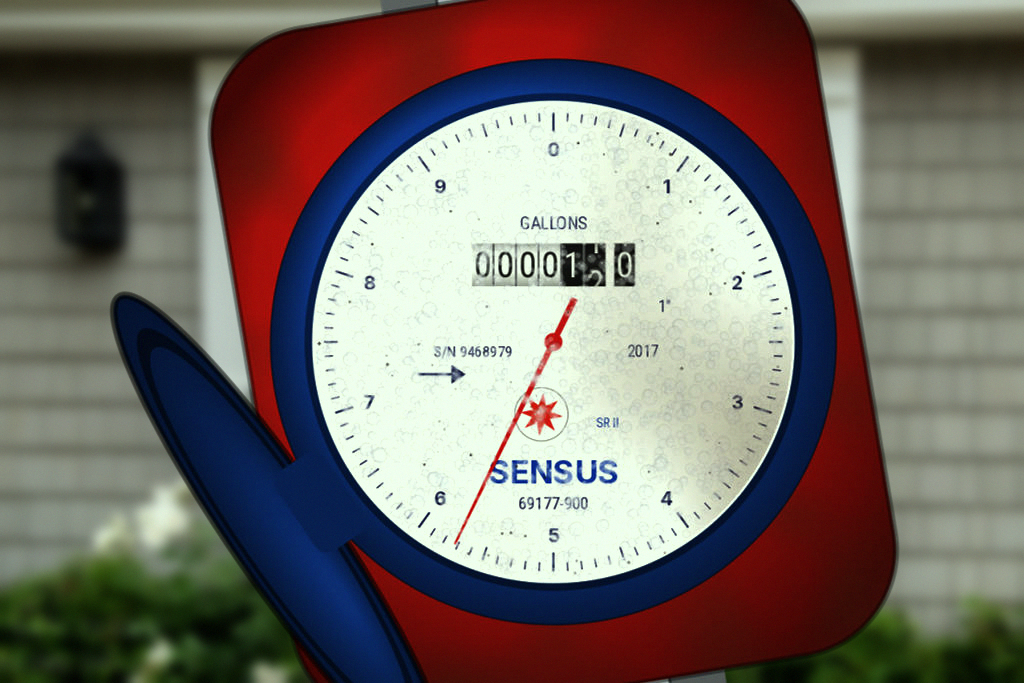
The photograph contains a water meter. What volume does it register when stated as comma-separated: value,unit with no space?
115.7,gal
